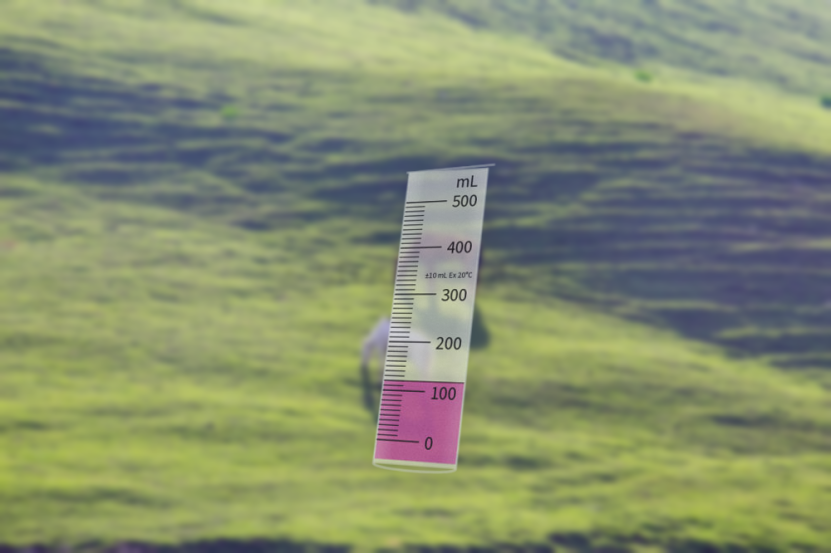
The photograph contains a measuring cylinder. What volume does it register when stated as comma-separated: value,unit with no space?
120,mL
